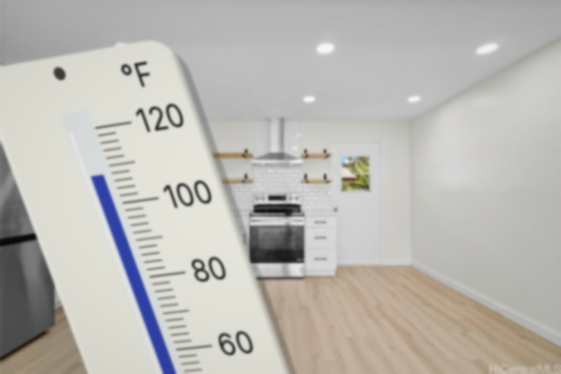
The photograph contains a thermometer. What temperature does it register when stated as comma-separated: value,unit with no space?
108,°F
